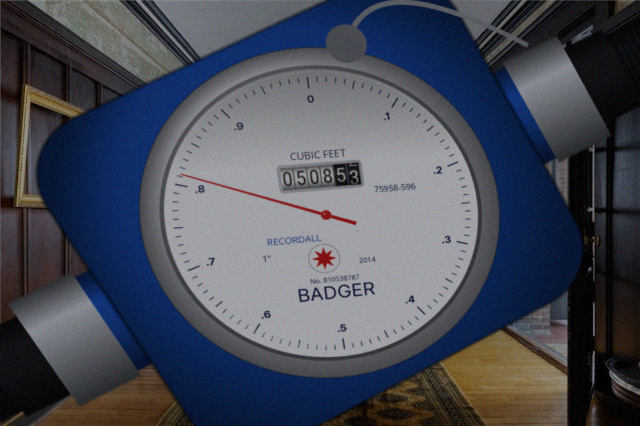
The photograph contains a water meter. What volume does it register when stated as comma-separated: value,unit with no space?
50852.81,ft³
